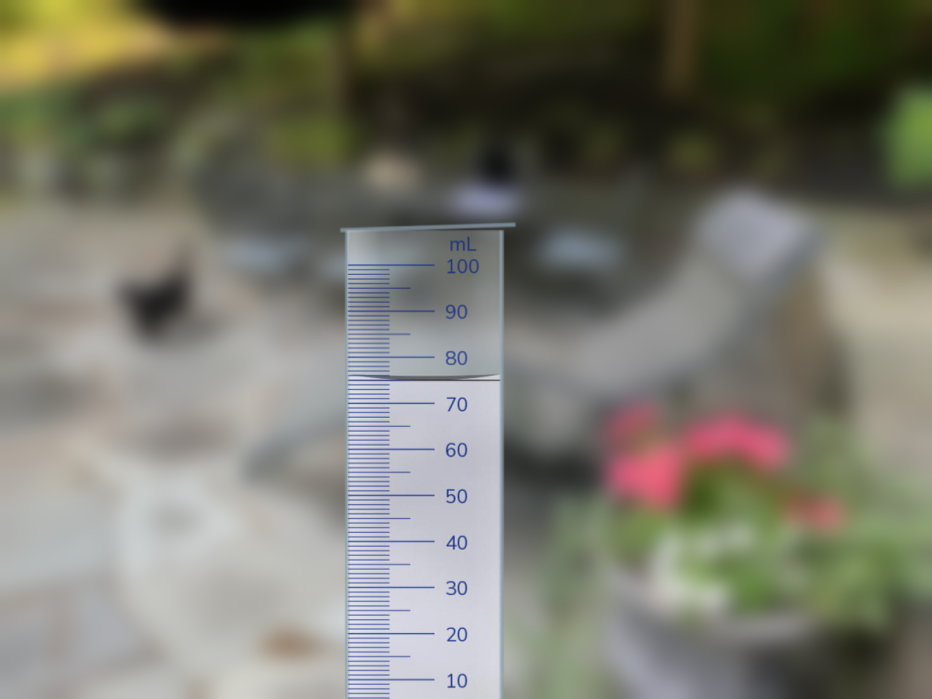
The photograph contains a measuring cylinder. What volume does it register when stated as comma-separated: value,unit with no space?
75,mL
